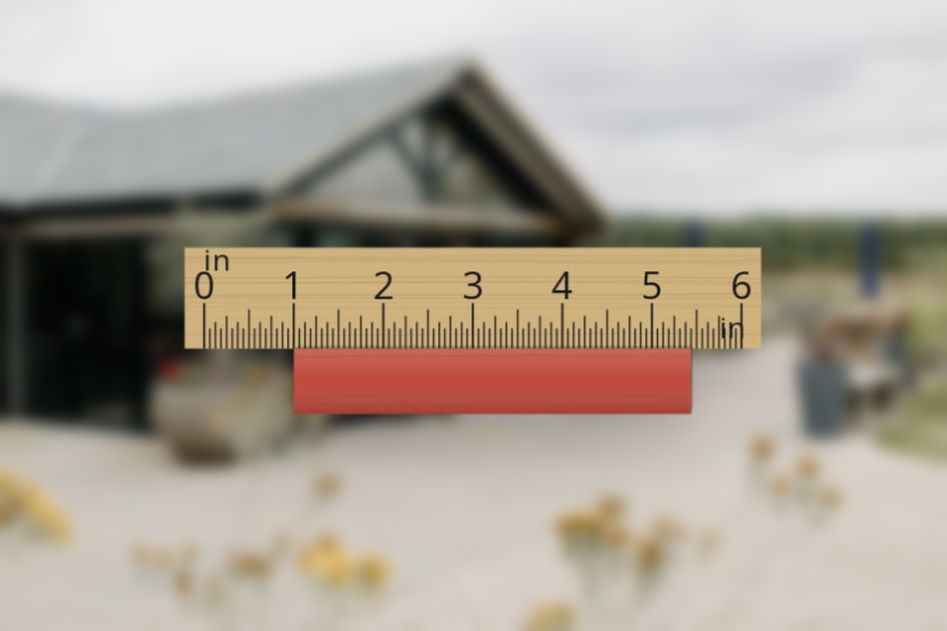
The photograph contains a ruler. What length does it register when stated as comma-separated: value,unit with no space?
4.4375,in
